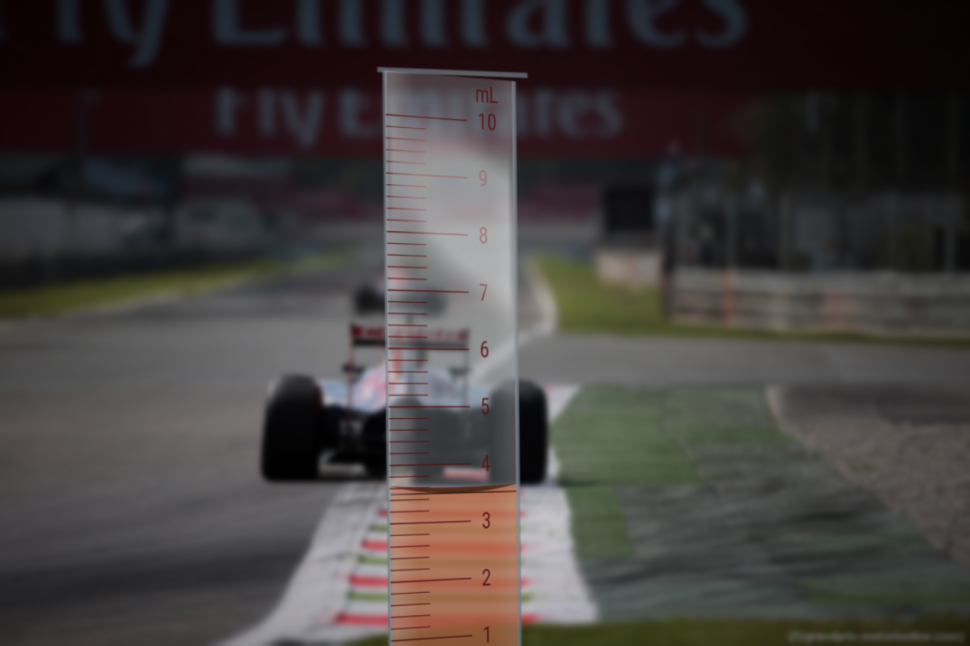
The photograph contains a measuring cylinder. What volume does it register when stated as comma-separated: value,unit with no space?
3.5,mL
